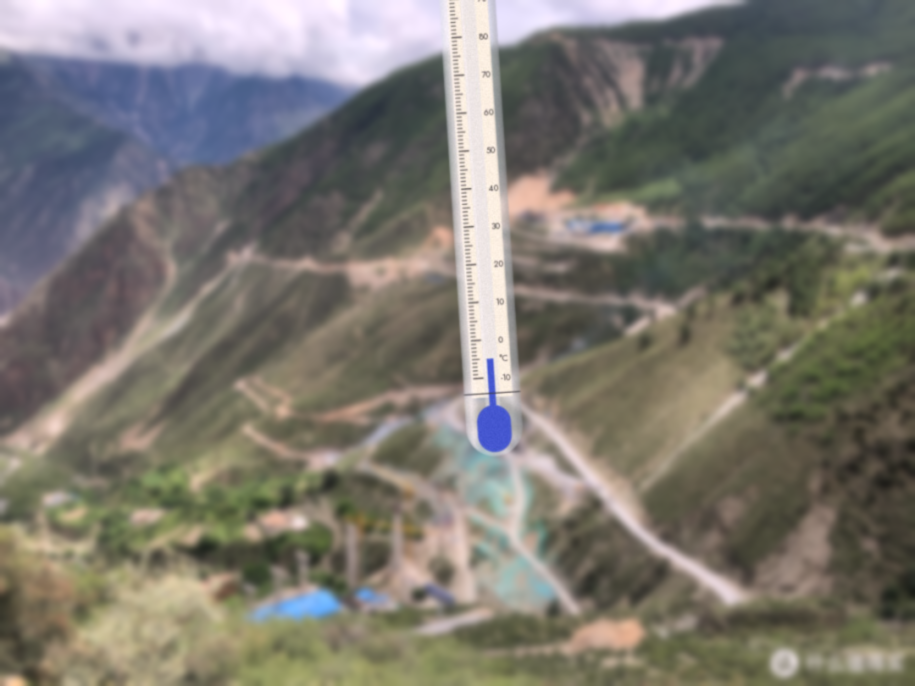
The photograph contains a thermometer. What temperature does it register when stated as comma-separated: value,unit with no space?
-5,°C
